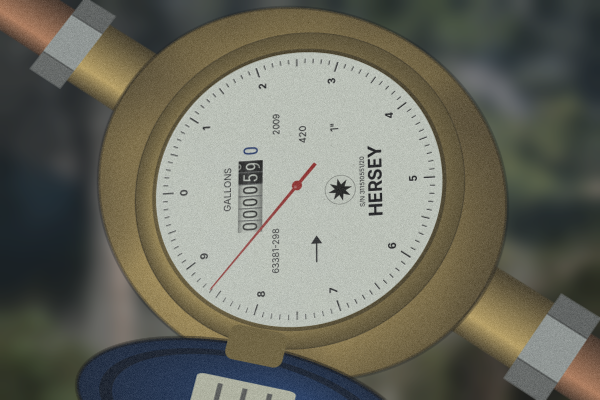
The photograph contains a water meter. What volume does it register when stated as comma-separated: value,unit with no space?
588.6,gal
